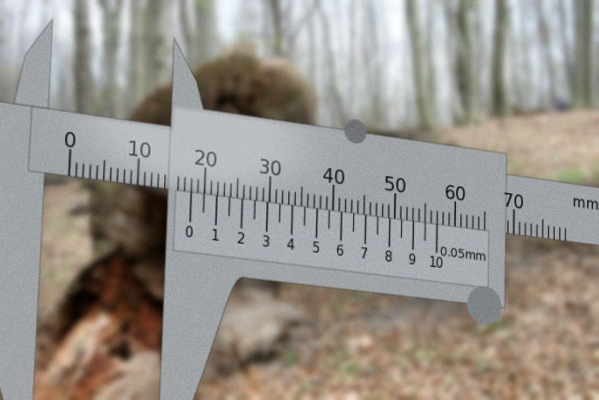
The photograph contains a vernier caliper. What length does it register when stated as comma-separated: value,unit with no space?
18.0,mm
